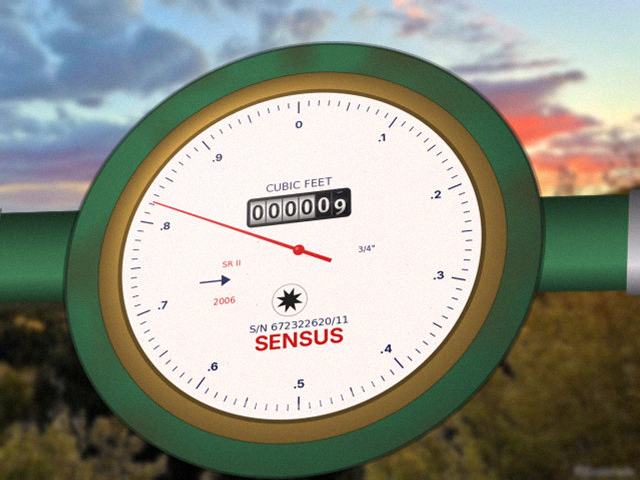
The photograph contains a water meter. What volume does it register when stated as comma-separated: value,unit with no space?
8.82,ft³
